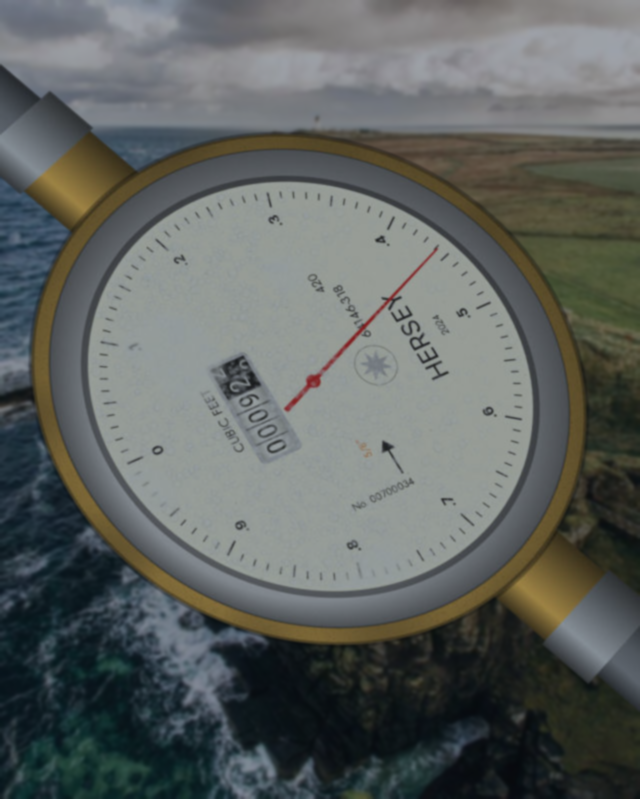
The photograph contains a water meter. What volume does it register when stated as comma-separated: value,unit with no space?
922.44,ft³
